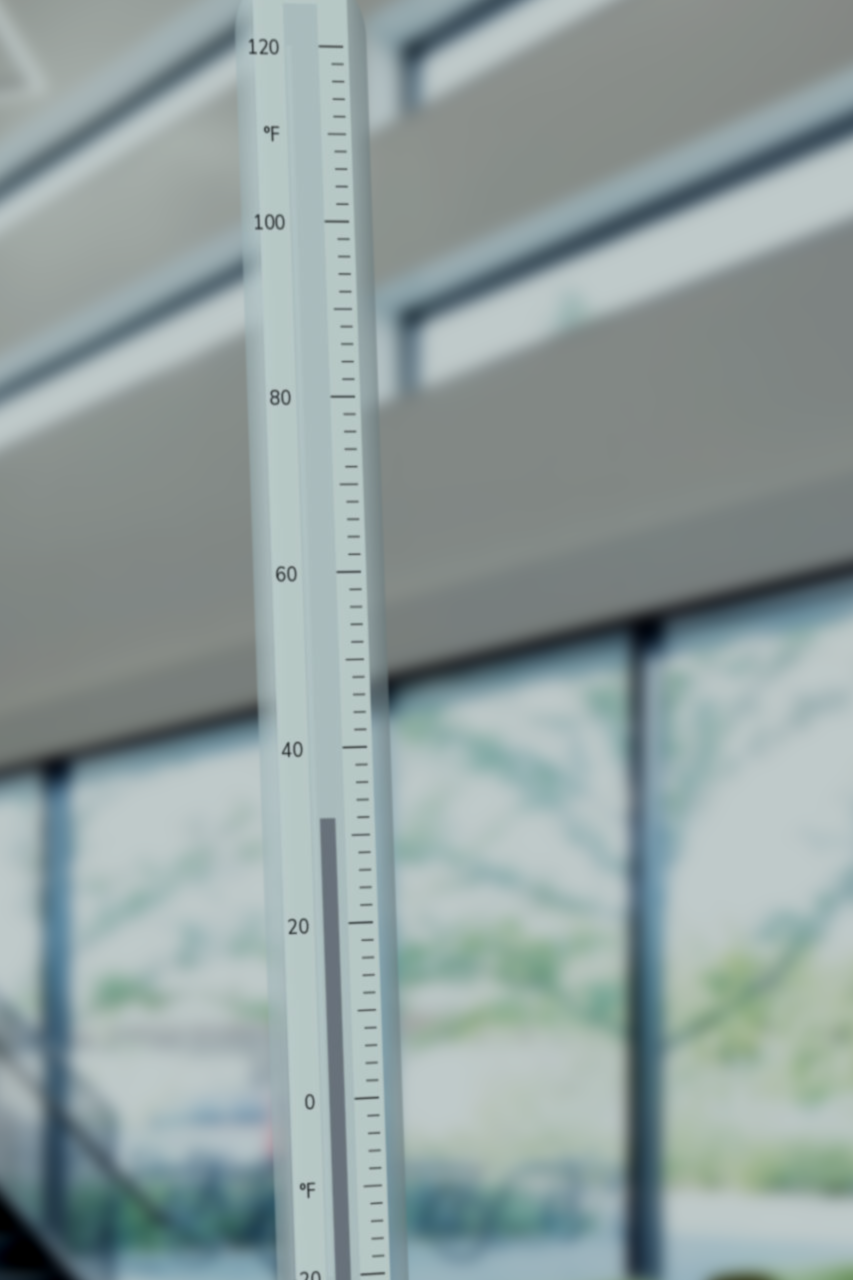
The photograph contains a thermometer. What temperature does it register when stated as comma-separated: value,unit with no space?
32,°F
